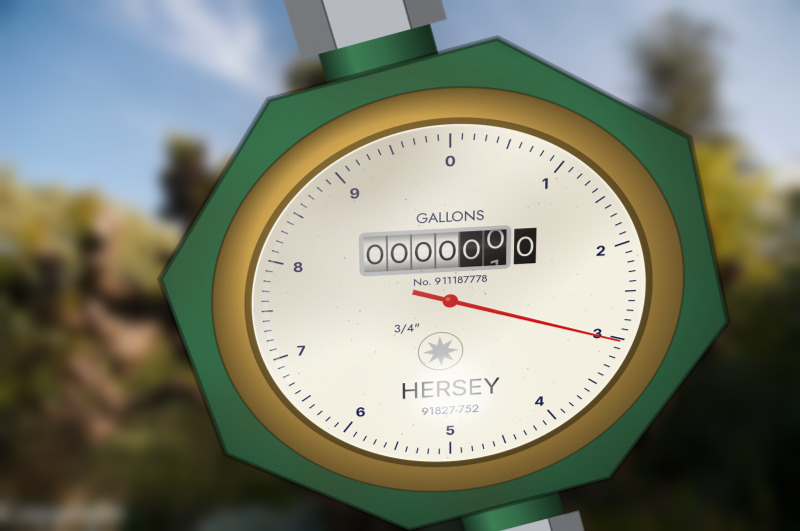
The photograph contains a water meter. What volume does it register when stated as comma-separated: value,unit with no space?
3.0,gal
